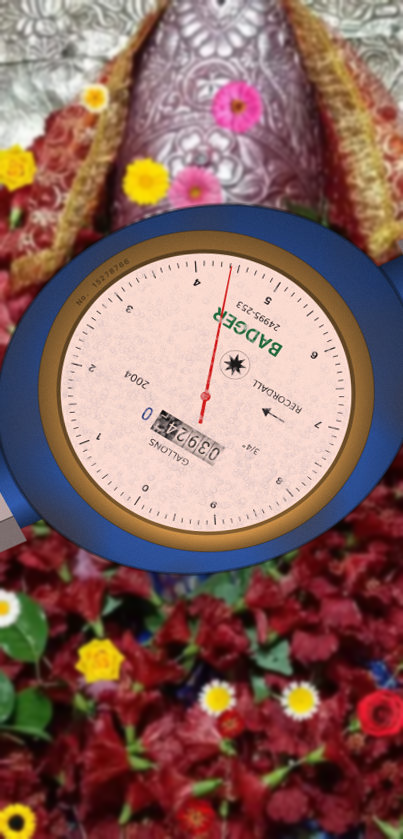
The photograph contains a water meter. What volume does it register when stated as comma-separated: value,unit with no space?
392444.4,gal
